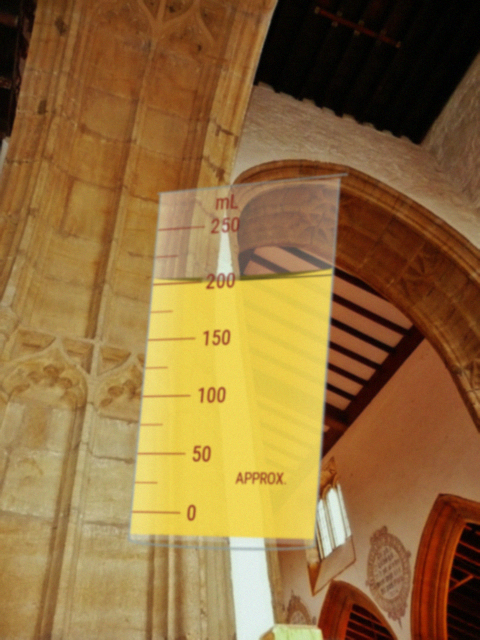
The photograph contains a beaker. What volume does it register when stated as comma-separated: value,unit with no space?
200,mL
